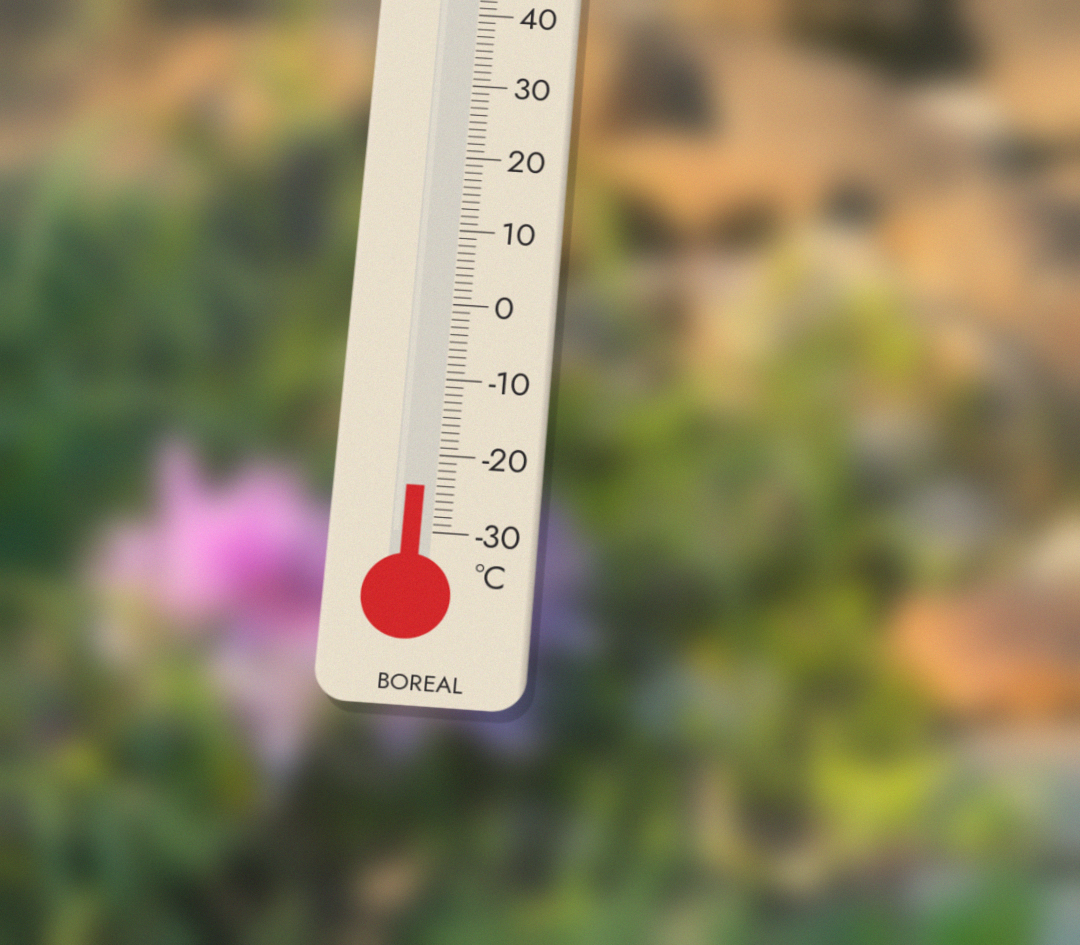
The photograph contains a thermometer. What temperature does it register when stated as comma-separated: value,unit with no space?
-24,°C
